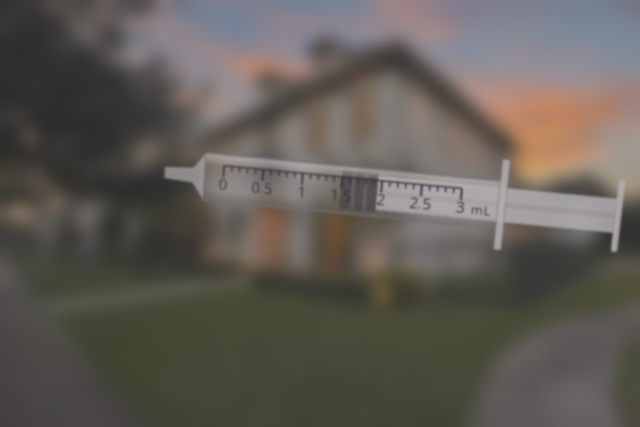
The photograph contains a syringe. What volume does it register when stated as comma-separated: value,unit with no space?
1.5,mL
